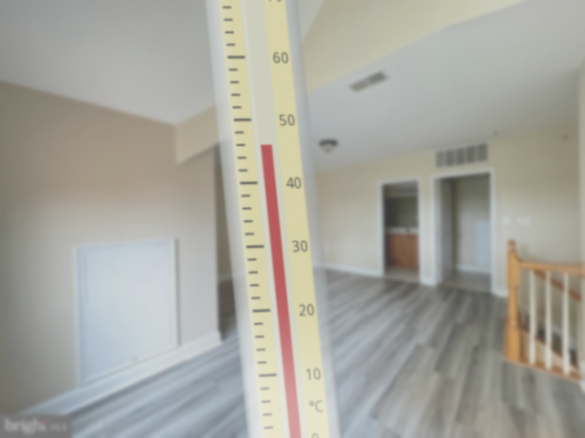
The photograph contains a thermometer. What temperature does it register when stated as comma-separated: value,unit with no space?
46,°C
